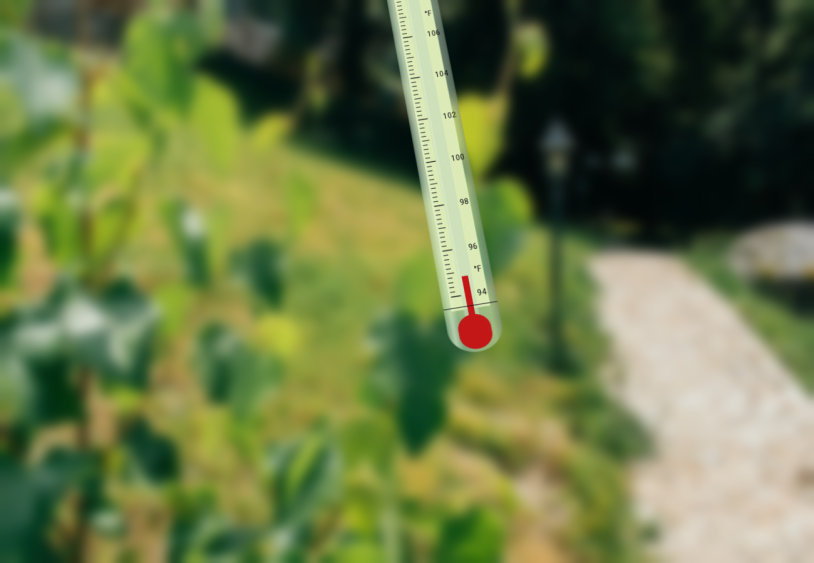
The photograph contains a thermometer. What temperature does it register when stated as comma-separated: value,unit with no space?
94.8,°F
